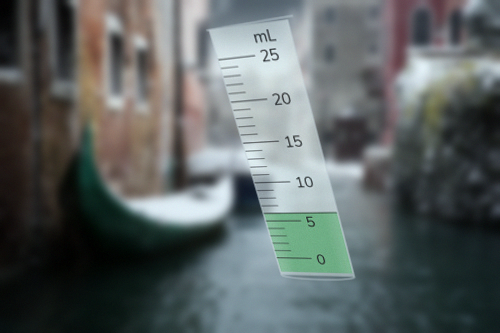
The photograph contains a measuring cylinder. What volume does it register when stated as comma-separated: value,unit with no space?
6,mL
